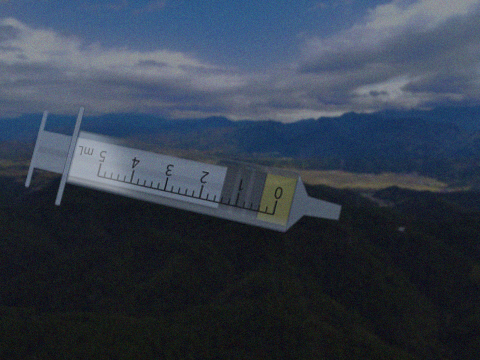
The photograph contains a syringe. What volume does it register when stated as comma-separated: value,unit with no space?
0.4,mL
